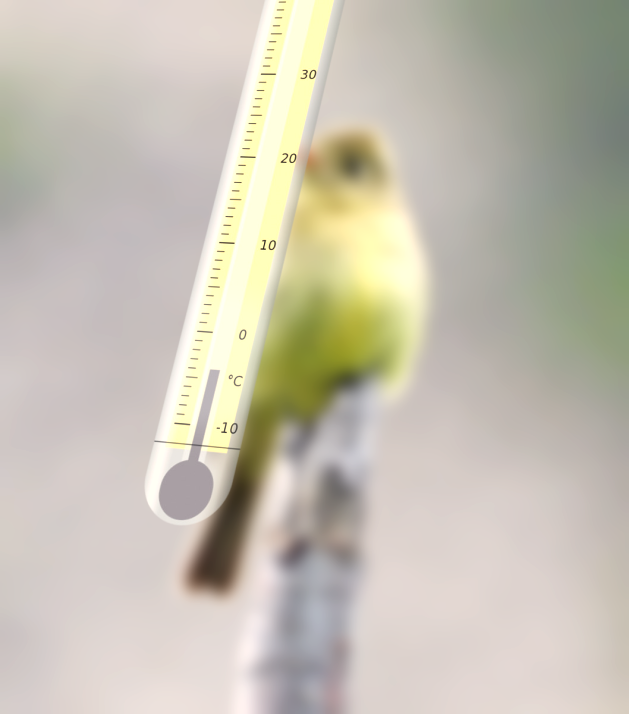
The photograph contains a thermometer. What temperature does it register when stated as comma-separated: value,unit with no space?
-4,°C
